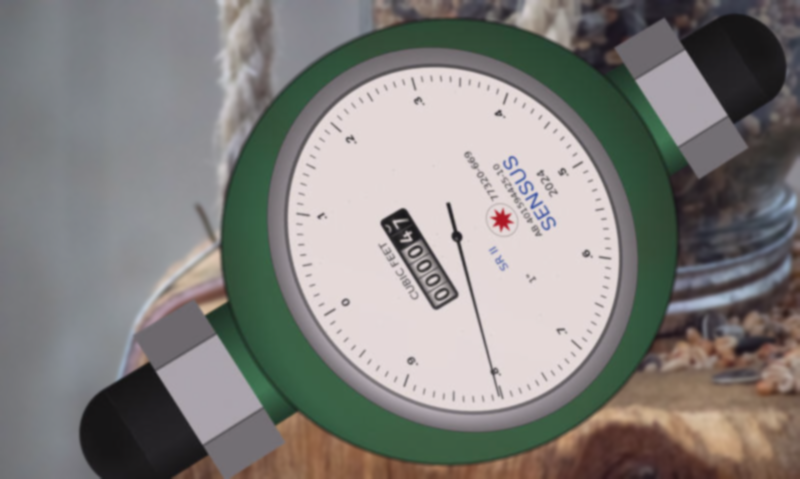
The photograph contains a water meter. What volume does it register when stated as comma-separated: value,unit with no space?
46.80,ft³
